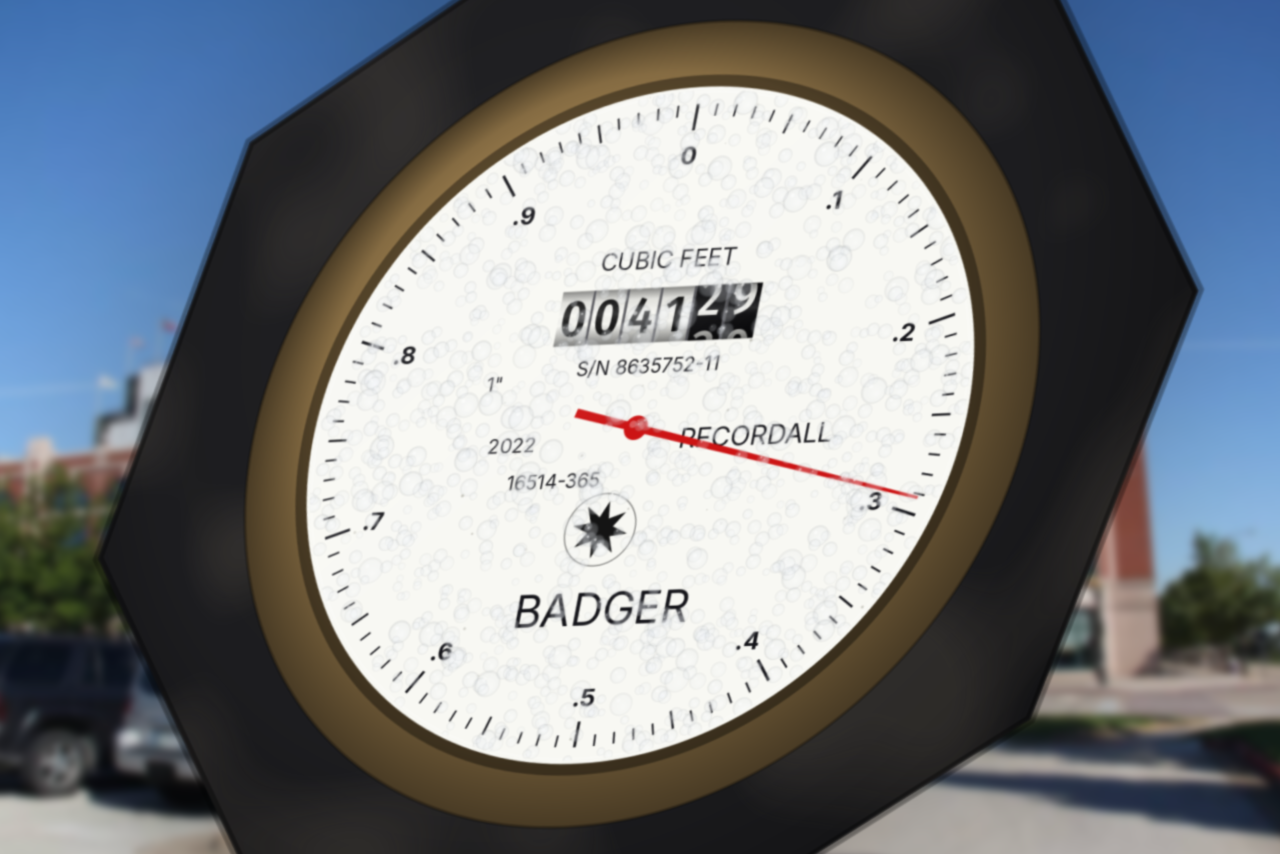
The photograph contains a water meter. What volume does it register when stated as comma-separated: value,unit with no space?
4129.29,ft³
